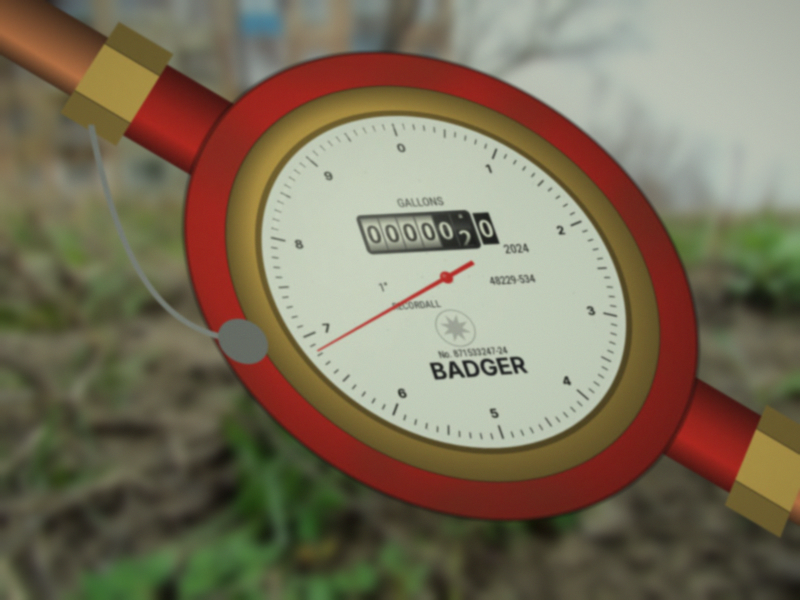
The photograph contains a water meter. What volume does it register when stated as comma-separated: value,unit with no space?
16.8,gal
